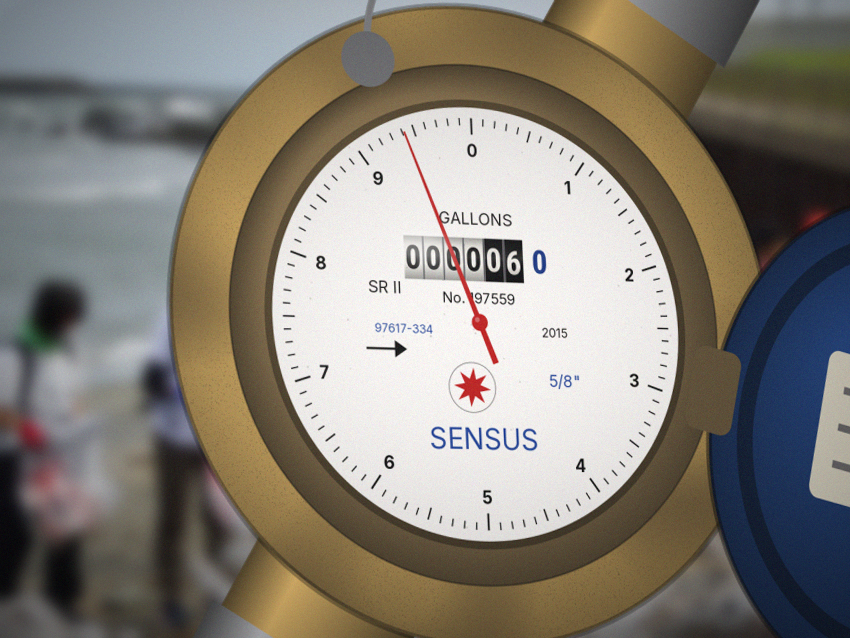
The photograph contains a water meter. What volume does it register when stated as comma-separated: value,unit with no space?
59.4,gal
